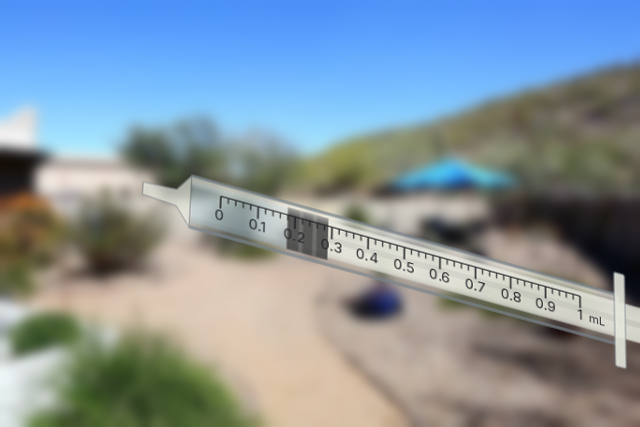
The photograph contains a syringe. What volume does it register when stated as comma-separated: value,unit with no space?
0.18,mL
